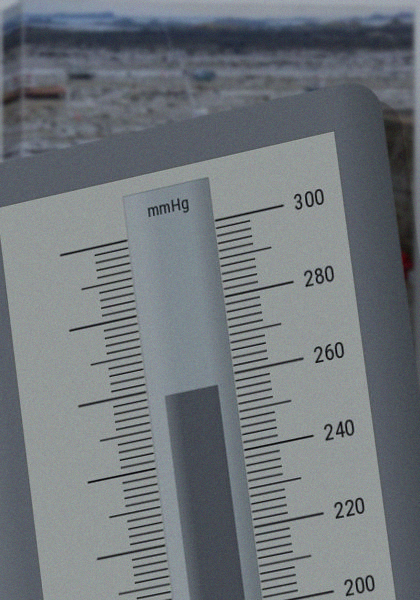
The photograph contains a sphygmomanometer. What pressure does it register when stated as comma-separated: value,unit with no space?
258,mmHg
